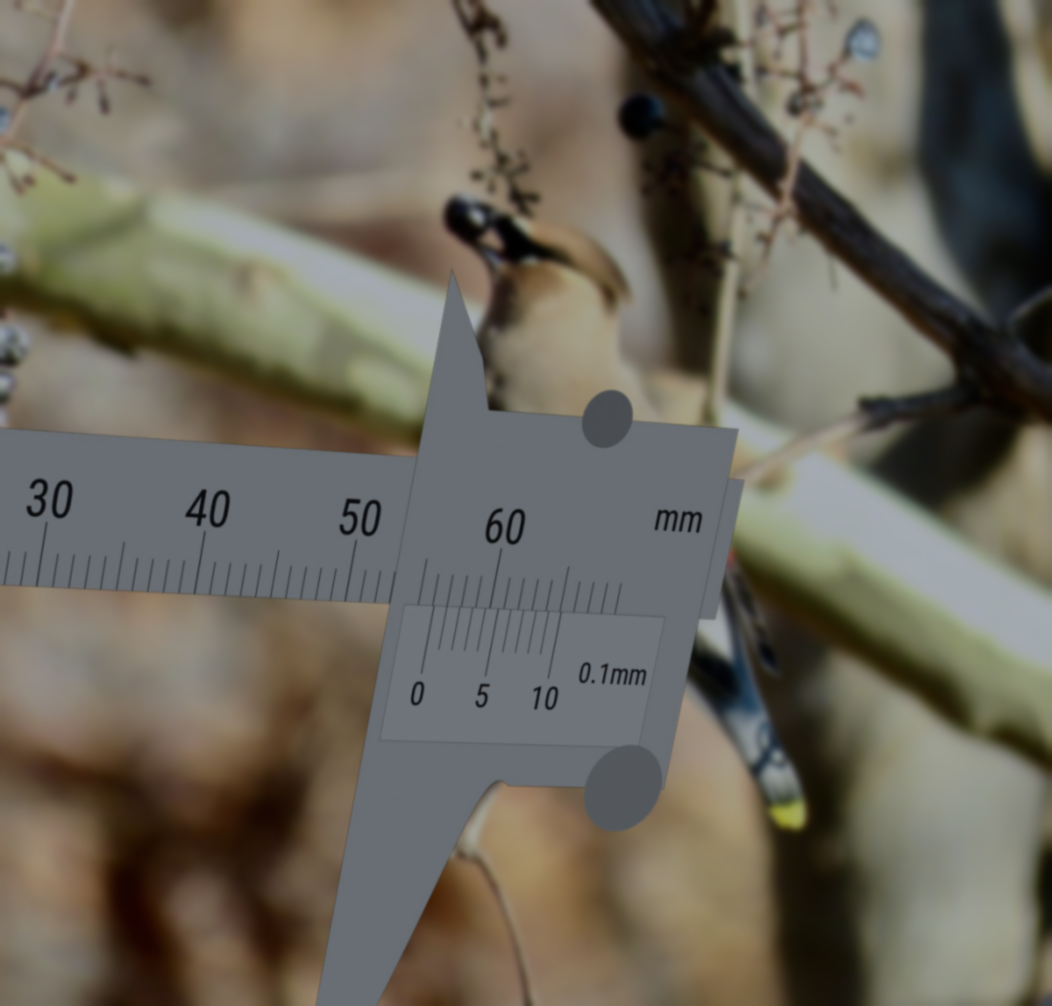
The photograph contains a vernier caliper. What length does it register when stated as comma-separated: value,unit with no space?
56.1,mm
